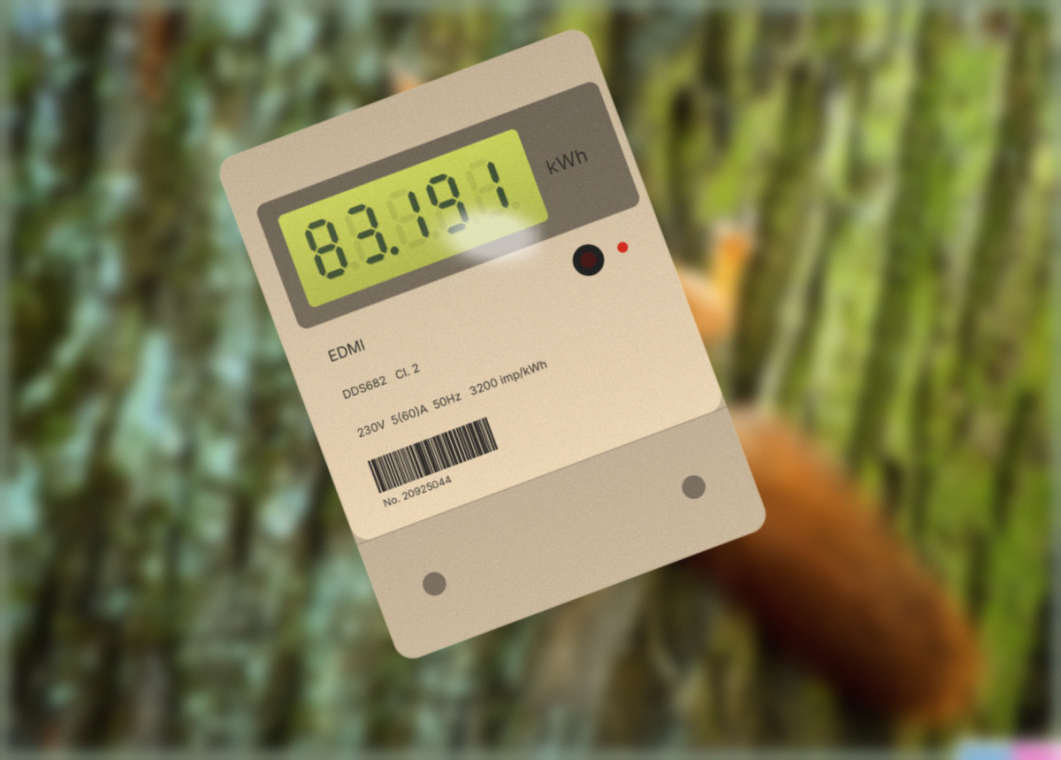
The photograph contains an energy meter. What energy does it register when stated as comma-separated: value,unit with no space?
83.191,kWh
